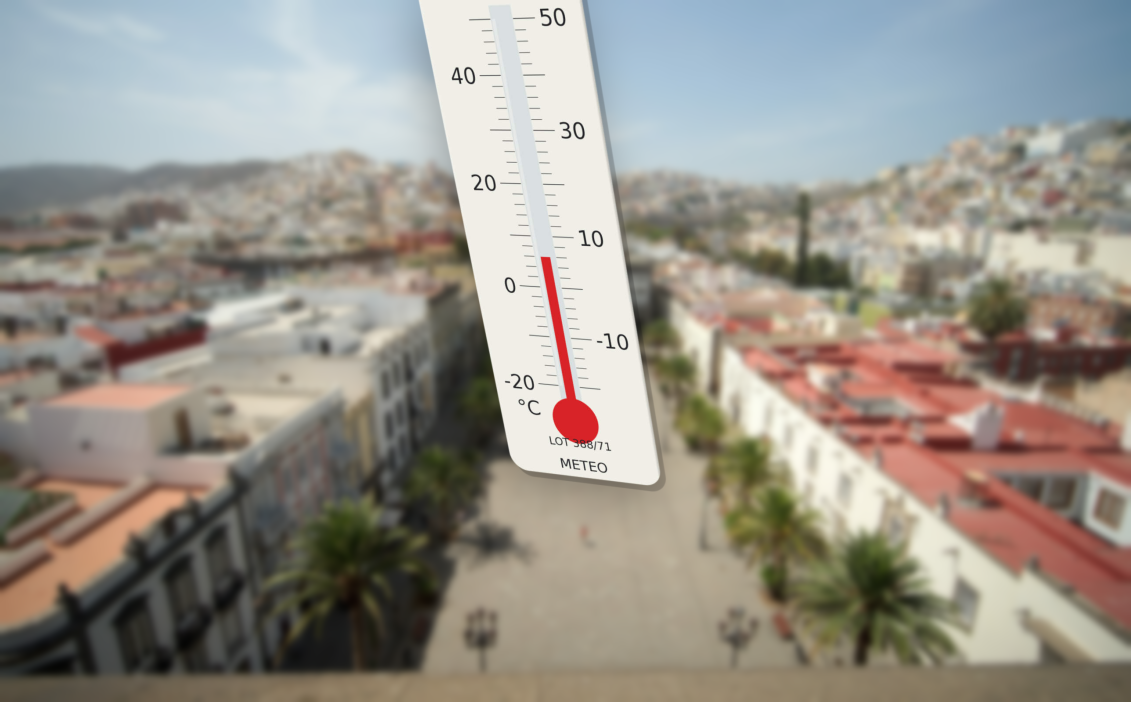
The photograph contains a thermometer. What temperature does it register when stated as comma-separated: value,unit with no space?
6,°C
